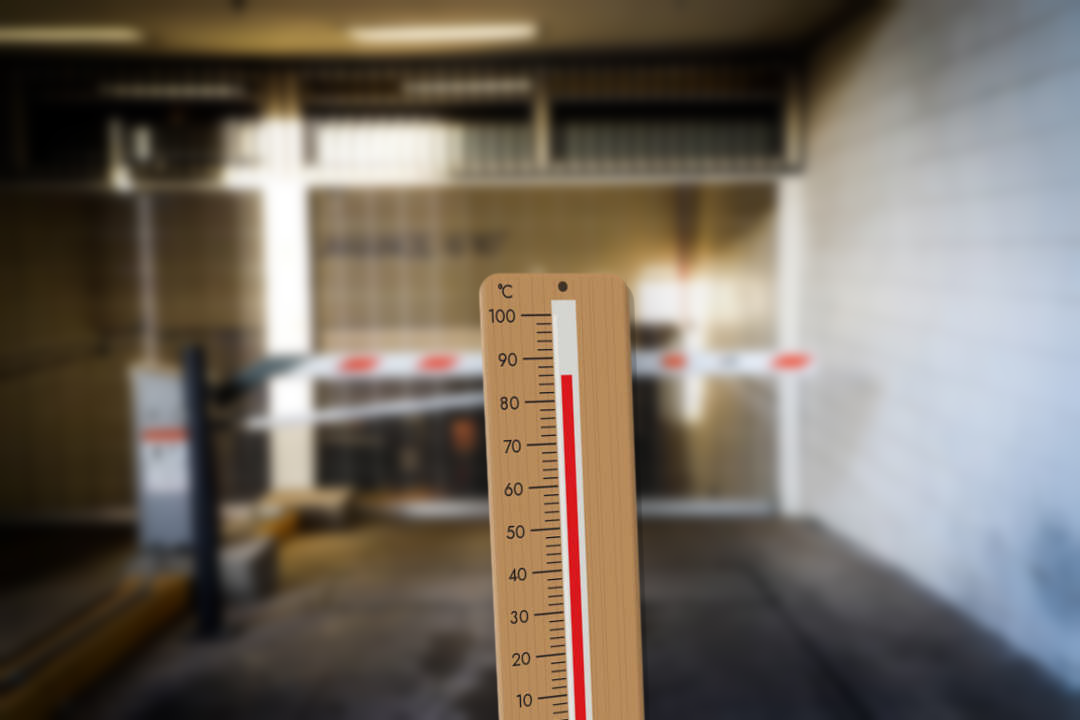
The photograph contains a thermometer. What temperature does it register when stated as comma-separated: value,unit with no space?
86,°C
